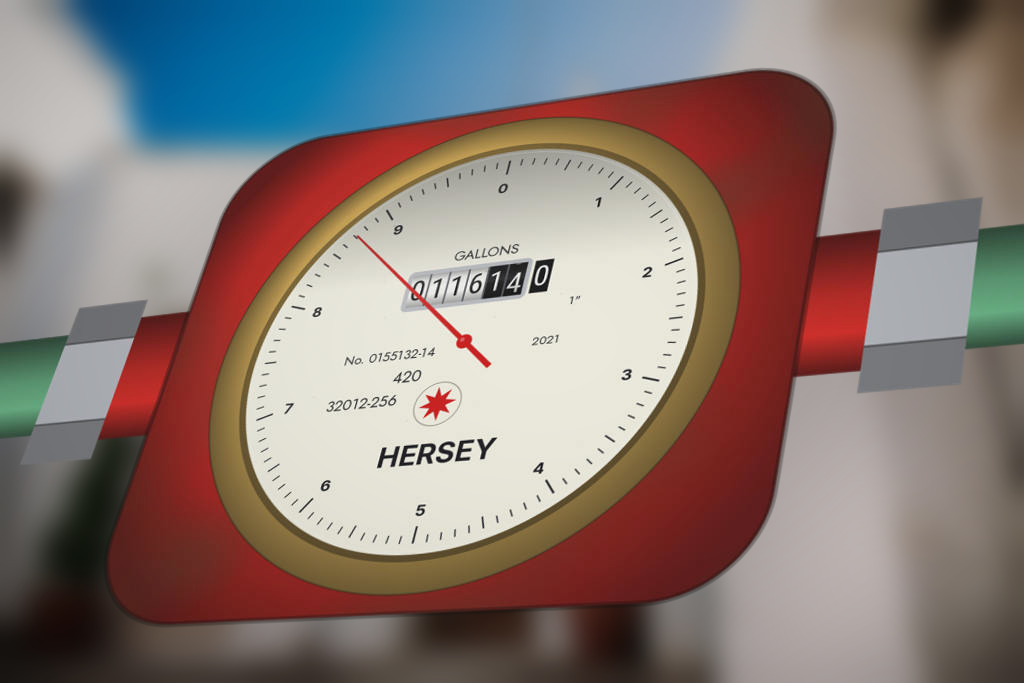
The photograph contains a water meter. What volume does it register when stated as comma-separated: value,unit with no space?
116138.7,gal
